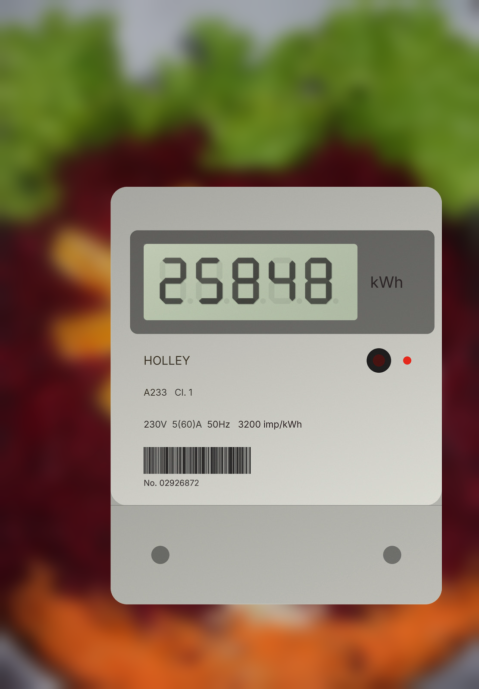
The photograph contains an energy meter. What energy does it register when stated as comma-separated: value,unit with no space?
25848,kWh
